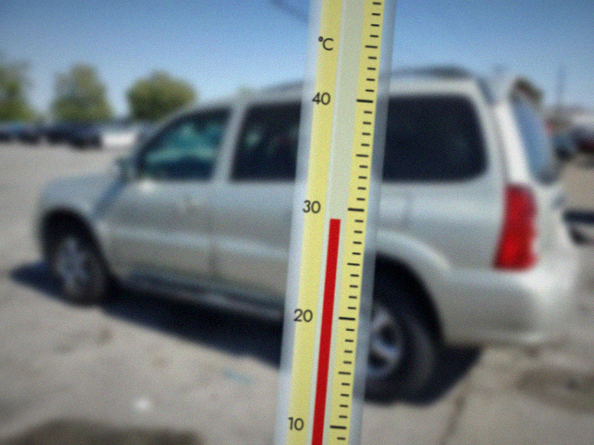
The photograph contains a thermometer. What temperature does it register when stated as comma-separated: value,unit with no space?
29,°C
